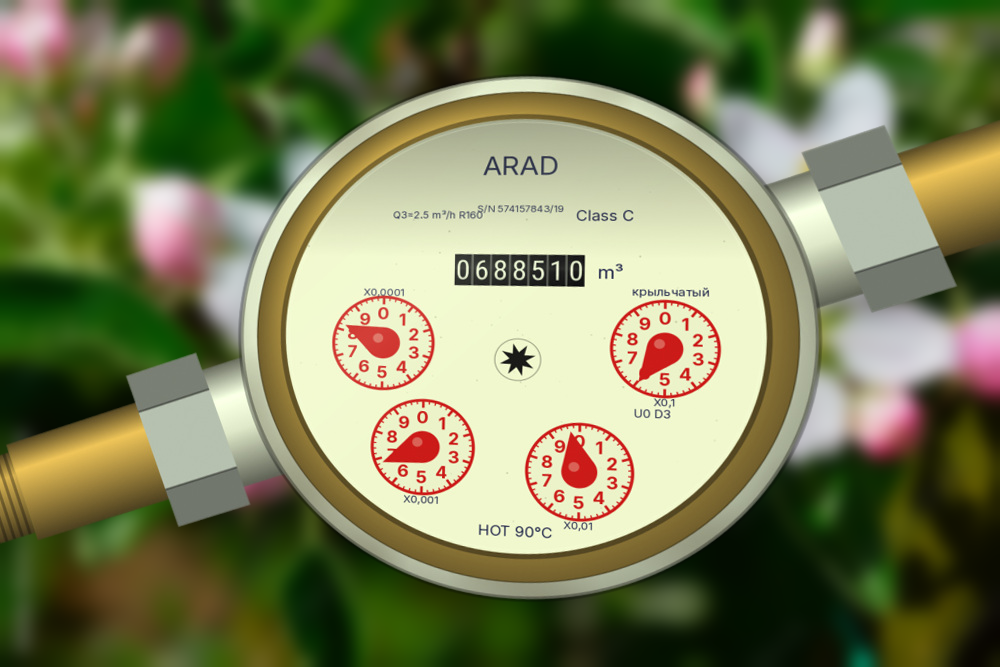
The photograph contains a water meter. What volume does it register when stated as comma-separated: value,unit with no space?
688510.5968,m³
